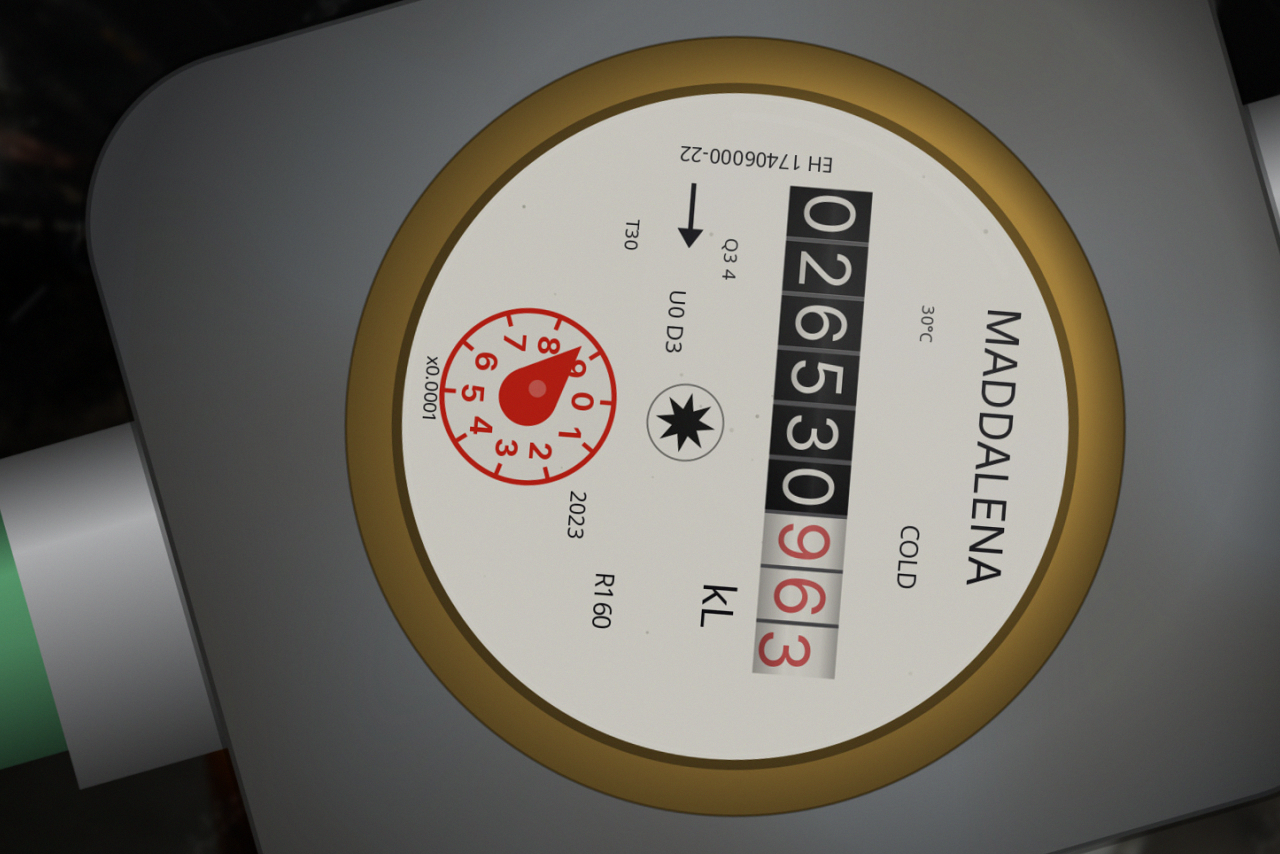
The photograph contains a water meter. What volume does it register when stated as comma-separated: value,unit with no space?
26530.9628,kL
